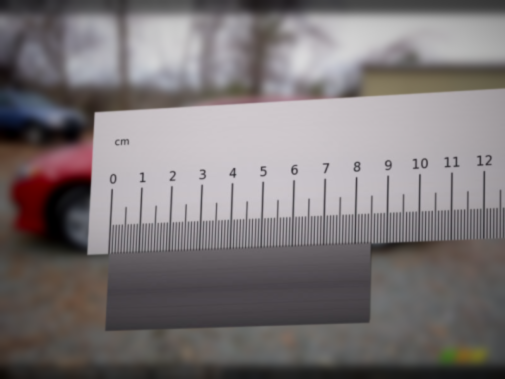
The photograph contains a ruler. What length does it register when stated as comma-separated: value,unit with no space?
8.5,cm
